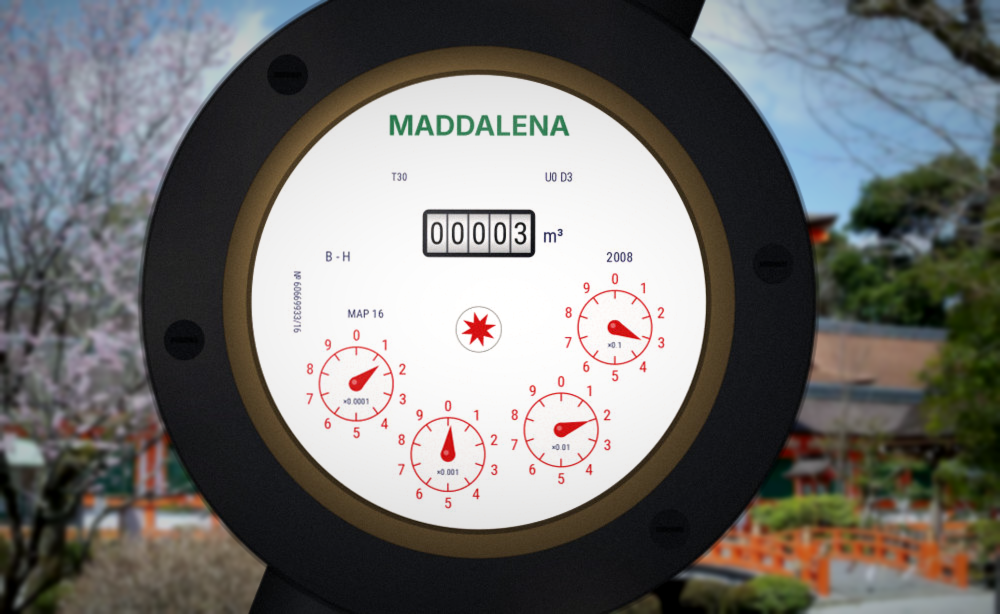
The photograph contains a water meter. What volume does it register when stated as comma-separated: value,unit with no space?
3.3201,m³
